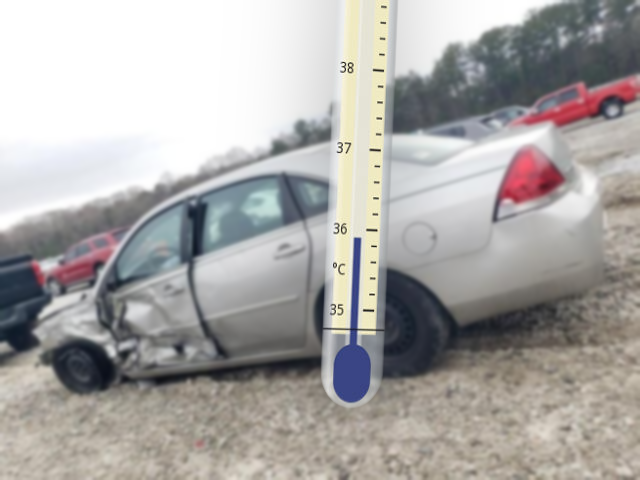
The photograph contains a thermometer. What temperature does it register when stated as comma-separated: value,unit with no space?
35.9,°C
